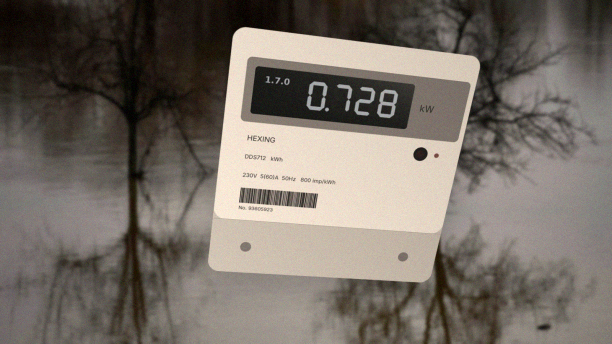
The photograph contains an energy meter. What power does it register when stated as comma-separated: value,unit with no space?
0.728,kW
